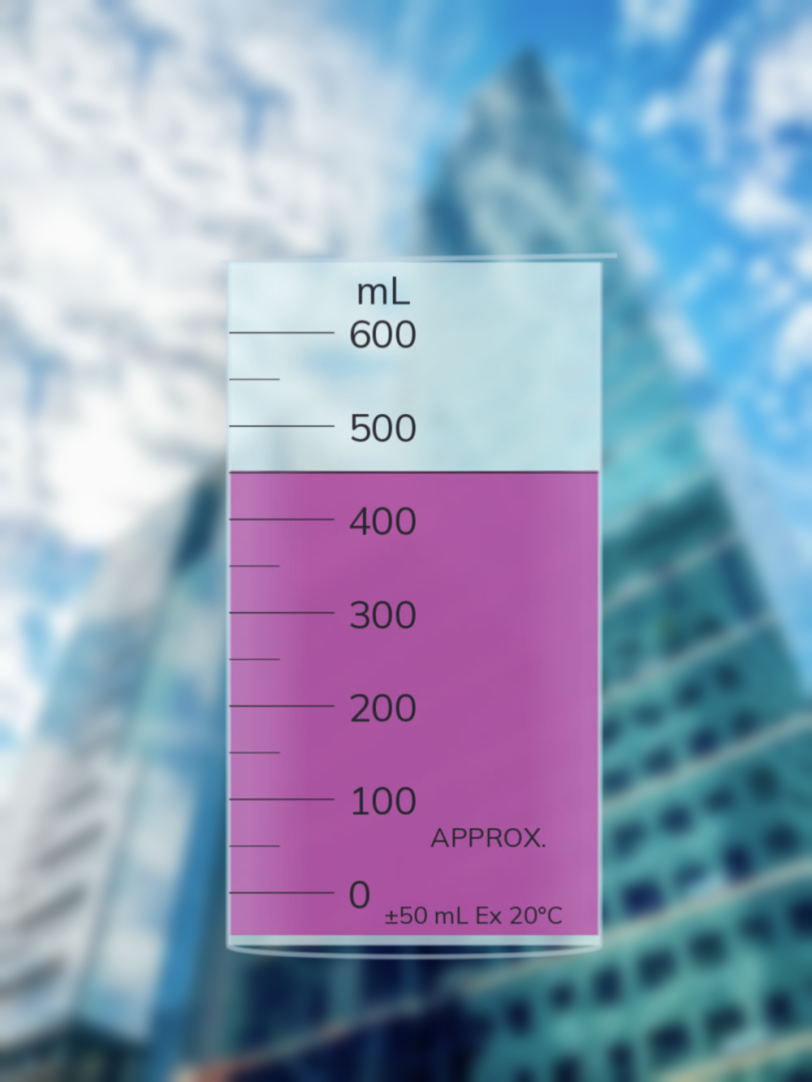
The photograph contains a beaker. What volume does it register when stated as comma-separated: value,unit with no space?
450,mL
